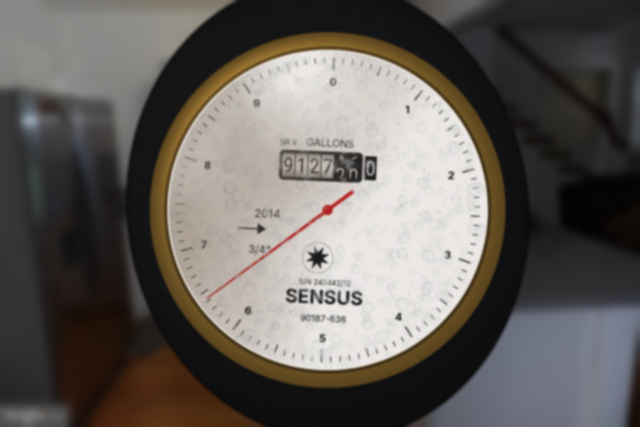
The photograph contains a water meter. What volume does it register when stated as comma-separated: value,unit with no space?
9127196.4,gal
